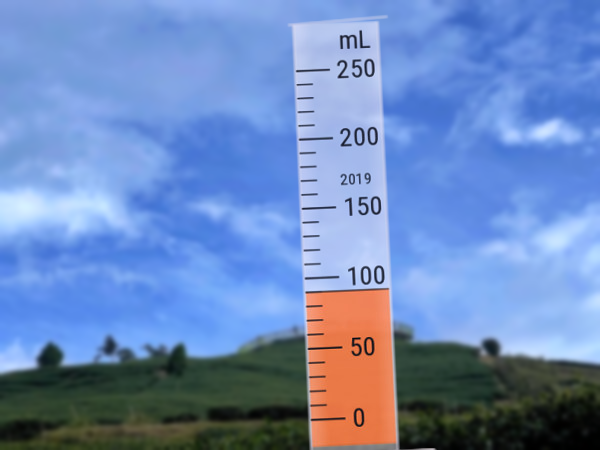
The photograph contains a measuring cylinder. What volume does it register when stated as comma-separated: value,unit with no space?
90,mL
